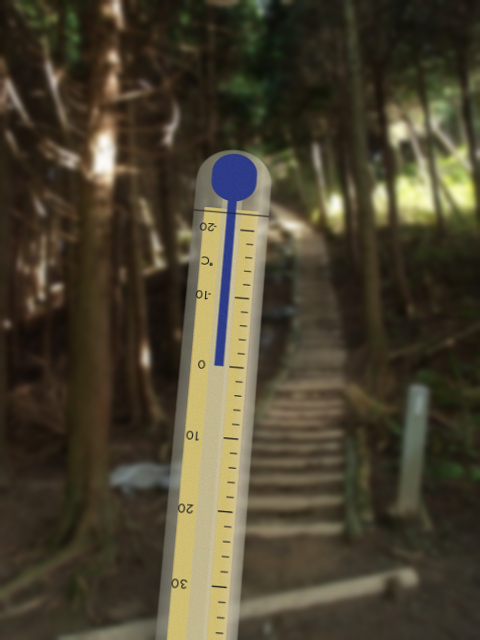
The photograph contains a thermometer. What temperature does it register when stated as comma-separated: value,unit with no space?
0,°C
